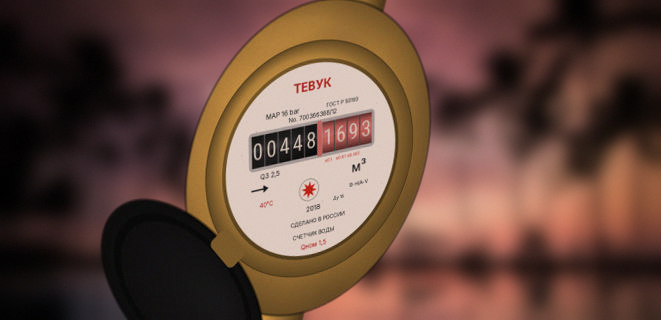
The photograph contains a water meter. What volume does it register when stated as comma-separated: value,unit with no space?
448.1693,m³
